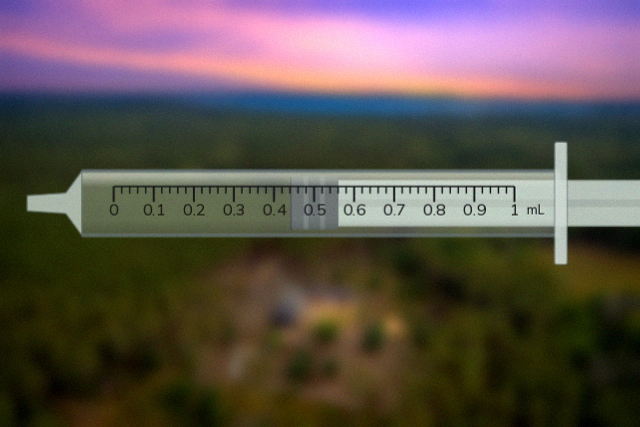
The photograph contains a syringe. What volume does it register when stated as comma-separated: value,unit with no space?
0.44,mL
